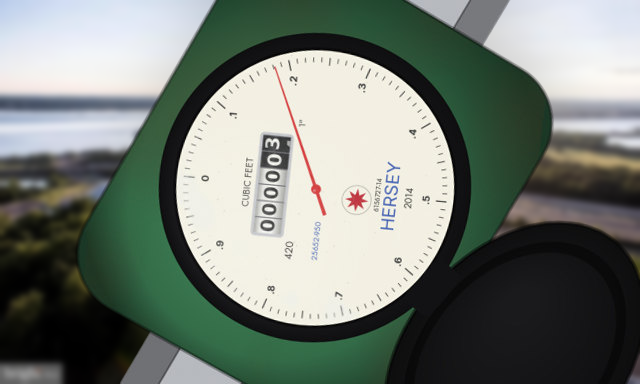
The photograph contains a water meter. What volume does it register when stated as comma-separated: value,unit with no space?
3.18,ft³
